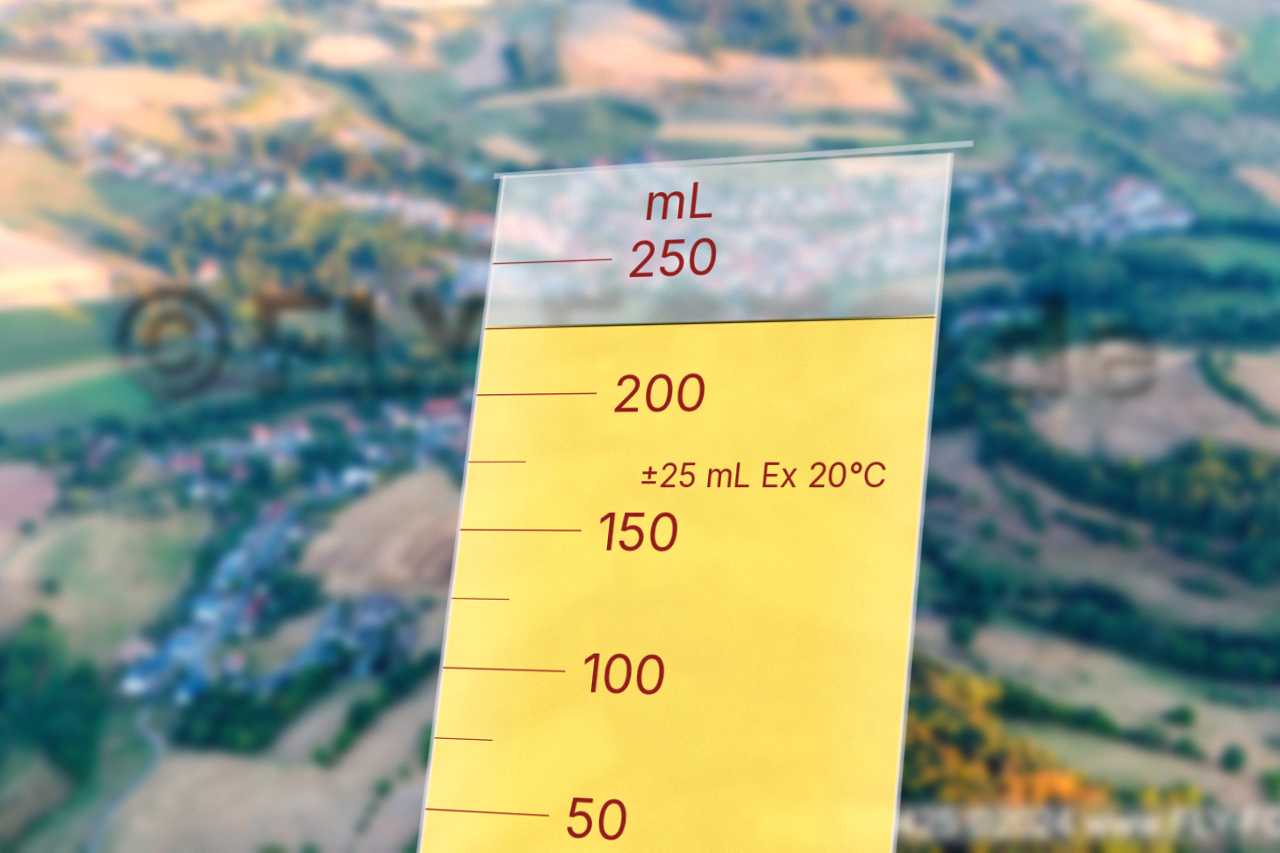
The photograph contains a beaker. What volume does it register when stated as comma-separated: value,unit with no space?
225,mL
